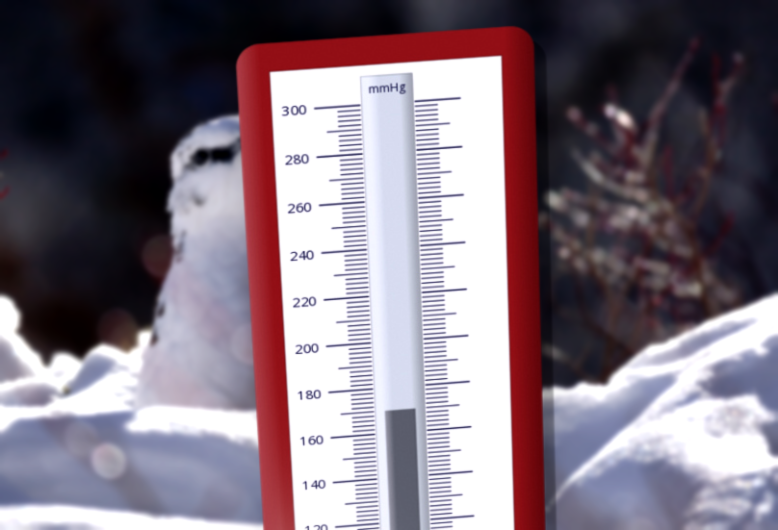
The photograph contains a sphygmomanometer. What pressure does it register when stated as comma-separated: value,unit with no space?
170,mmHg
